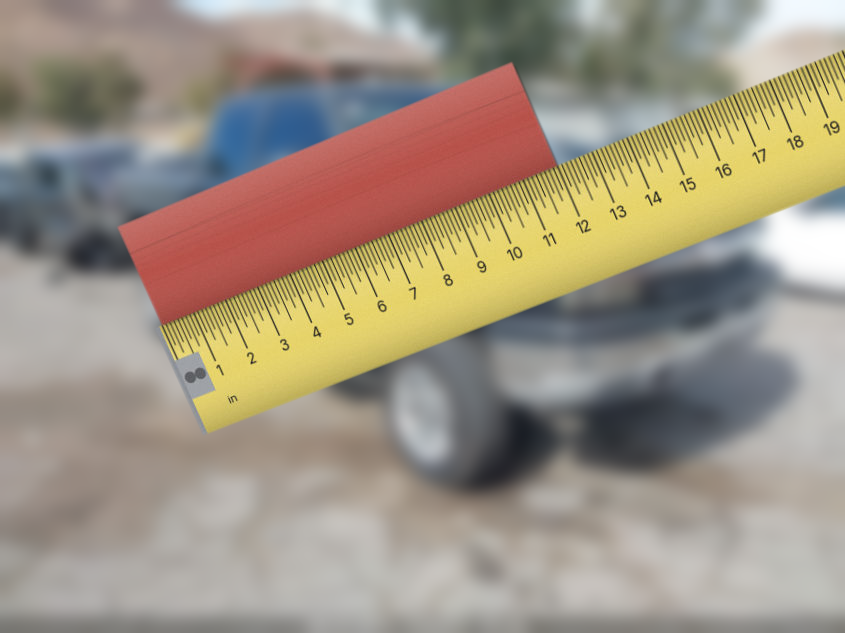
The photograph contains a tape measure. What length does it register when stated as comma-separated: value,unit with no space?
12,in
